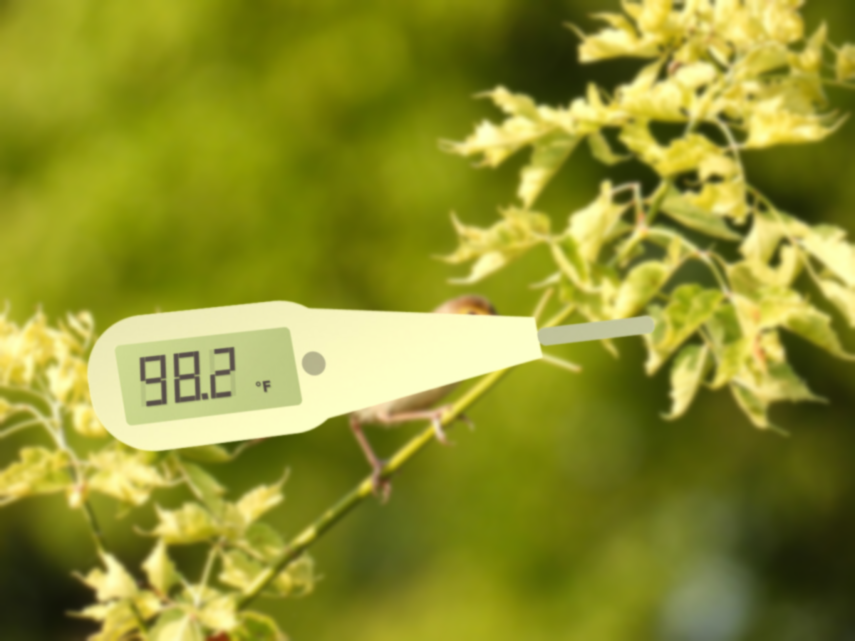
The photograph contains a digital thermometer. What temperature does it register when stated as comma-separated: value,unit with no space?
98.2,°F
